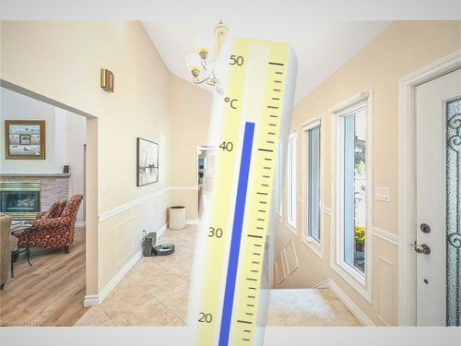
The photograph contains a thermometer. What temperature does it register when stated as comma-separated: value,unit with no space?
43,°C
